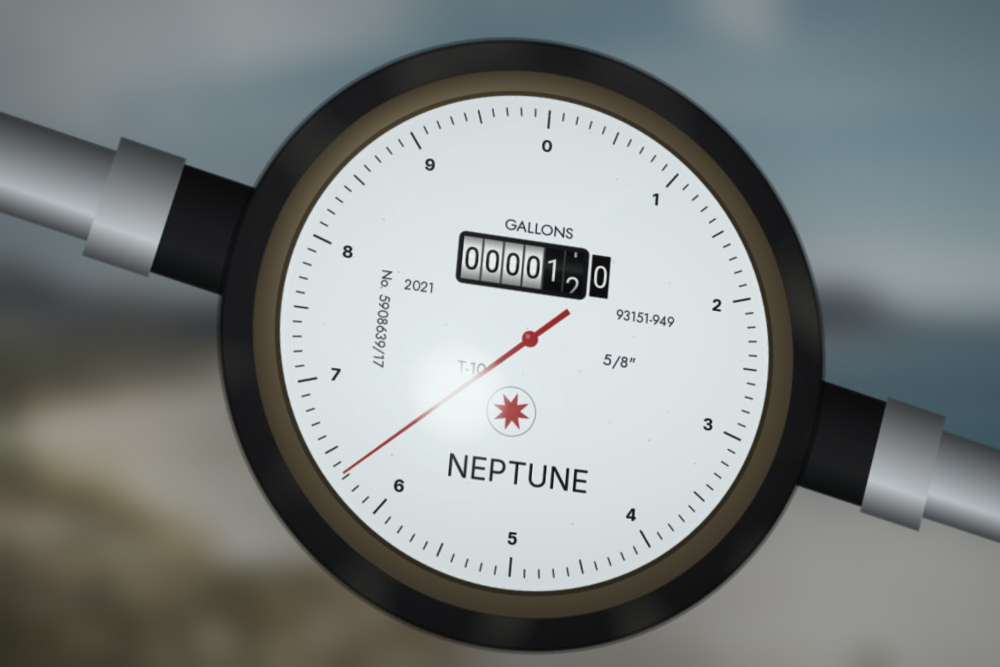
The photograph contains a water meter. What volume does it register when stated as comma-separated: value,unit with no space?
116.3,gal
